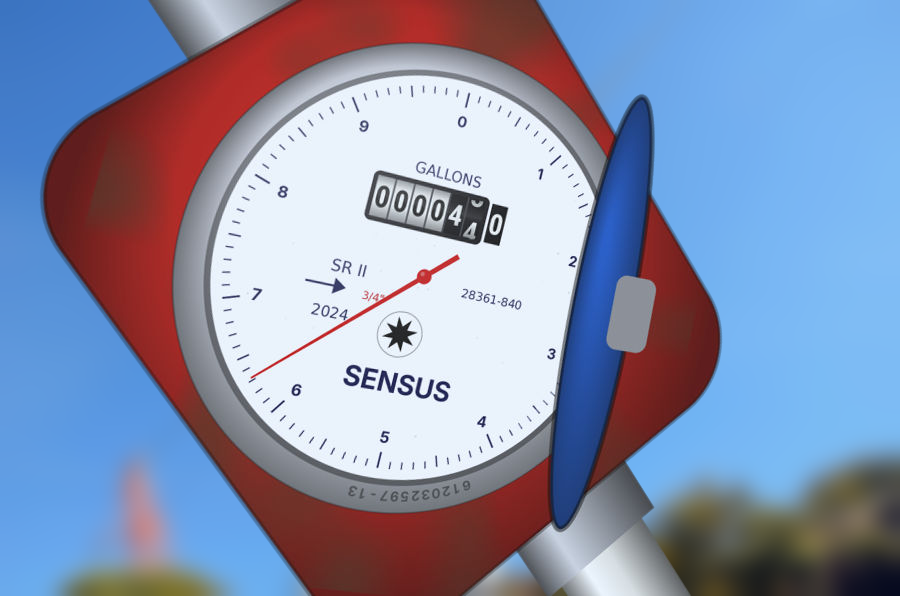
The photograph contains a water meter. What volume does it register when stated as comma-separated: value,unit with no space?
436.3,gal
